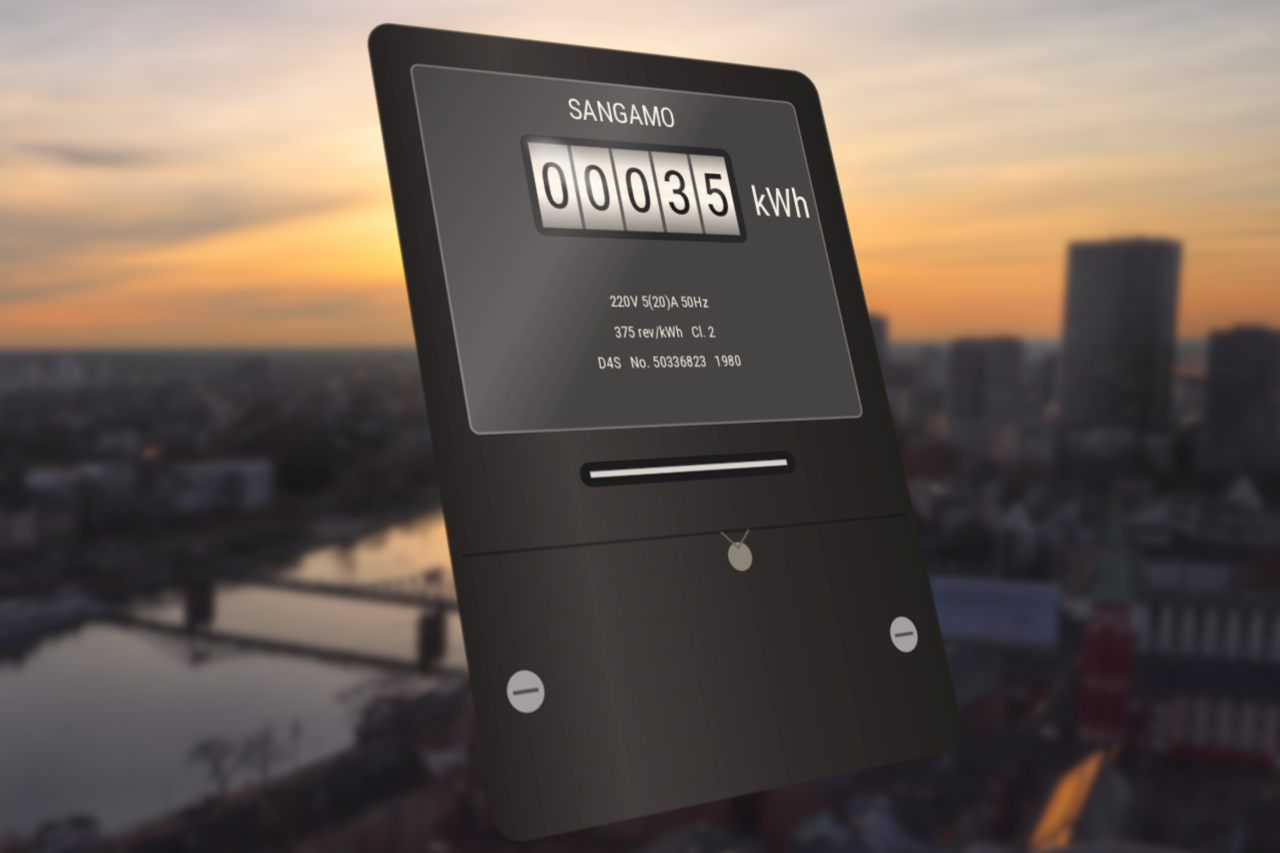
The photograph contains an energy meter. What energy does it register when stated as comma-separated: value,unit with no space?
35,kWh
